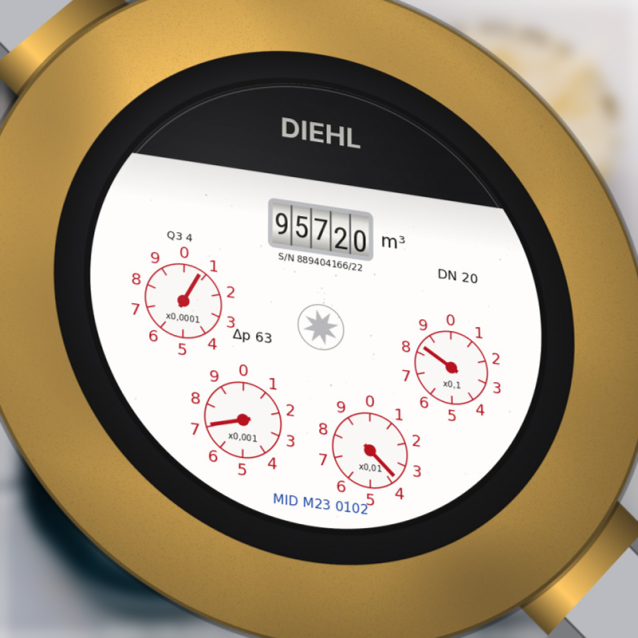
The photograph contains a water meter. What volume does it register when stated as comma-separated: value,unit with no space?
95719.8370,m³
